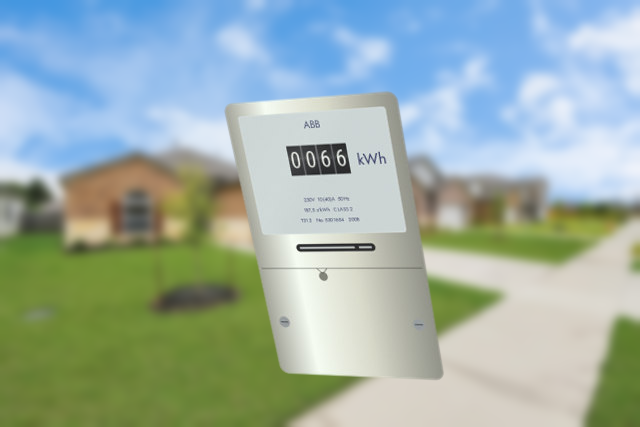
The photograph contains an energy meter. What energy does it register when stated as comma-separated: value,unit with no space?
66,kWh
